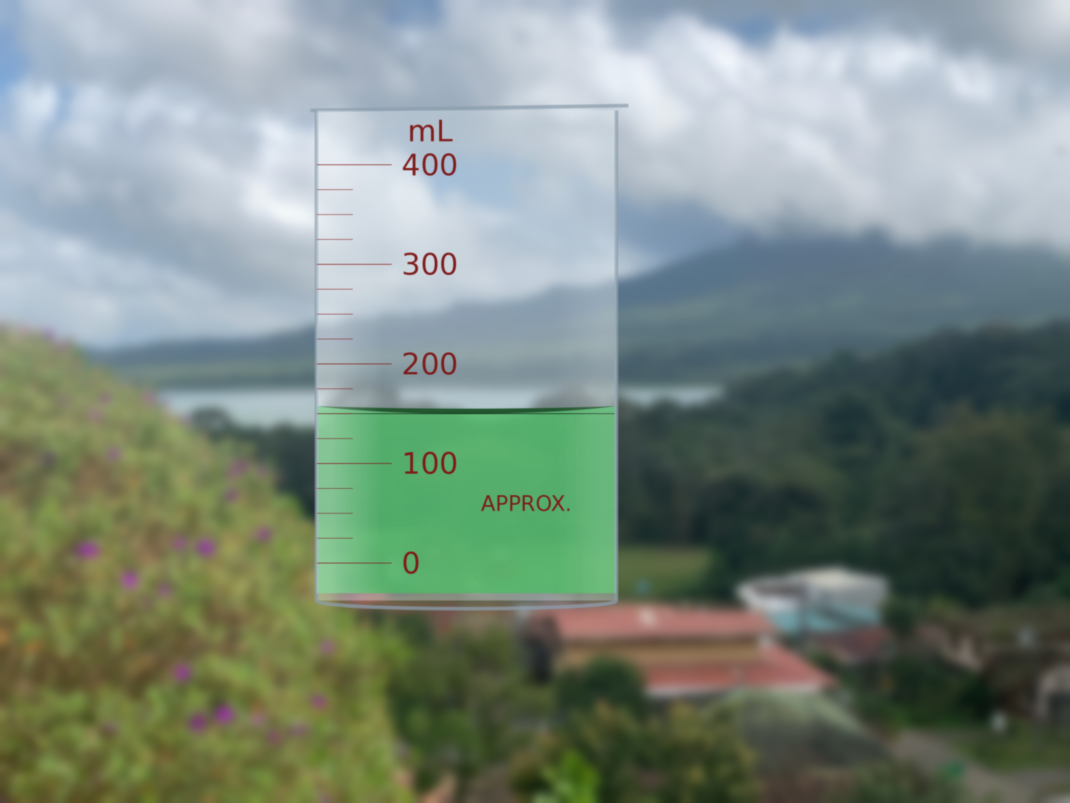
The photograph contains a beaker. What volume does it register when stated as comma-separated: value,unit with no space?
150,mL
